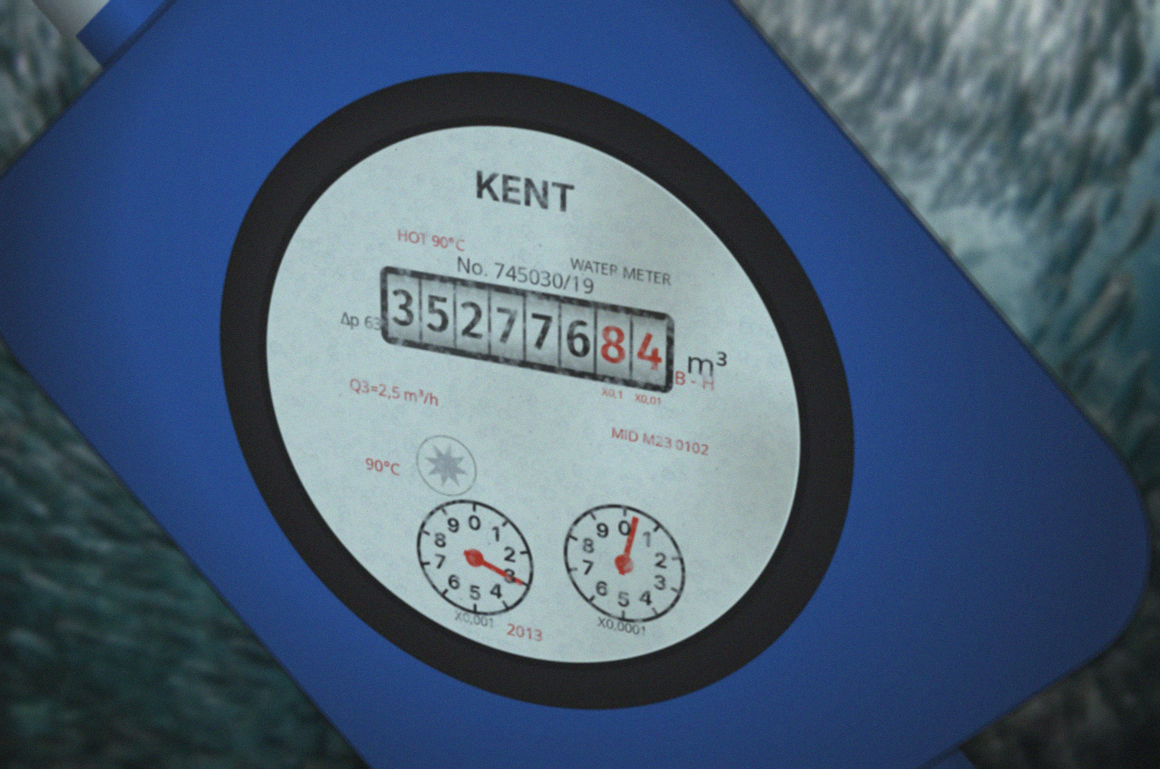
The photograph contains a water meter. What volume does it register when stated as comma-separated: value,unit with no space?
352776.8430,m³
